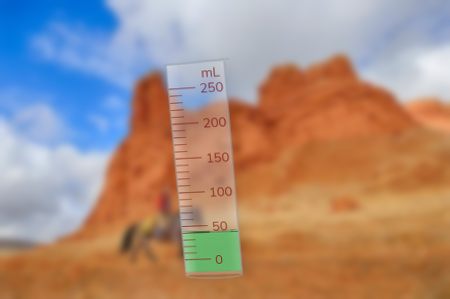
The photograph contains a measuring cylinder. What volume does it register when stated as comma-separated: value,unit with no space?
40,mL
